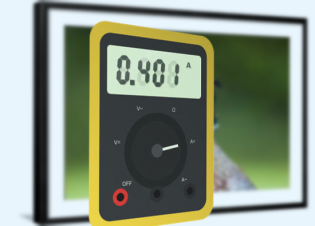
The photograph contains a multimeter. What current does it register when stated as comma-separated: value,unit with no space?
0.401,A
